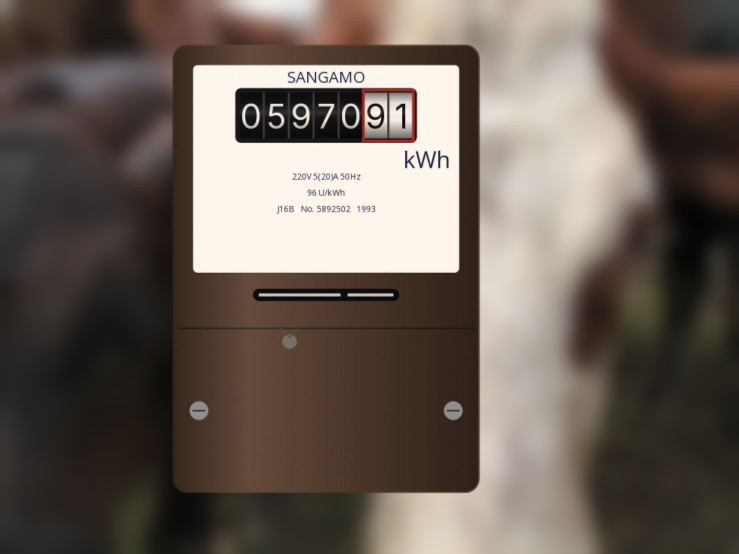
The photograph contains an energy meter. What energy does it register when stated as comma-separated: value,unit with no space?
5970.91,kWh
